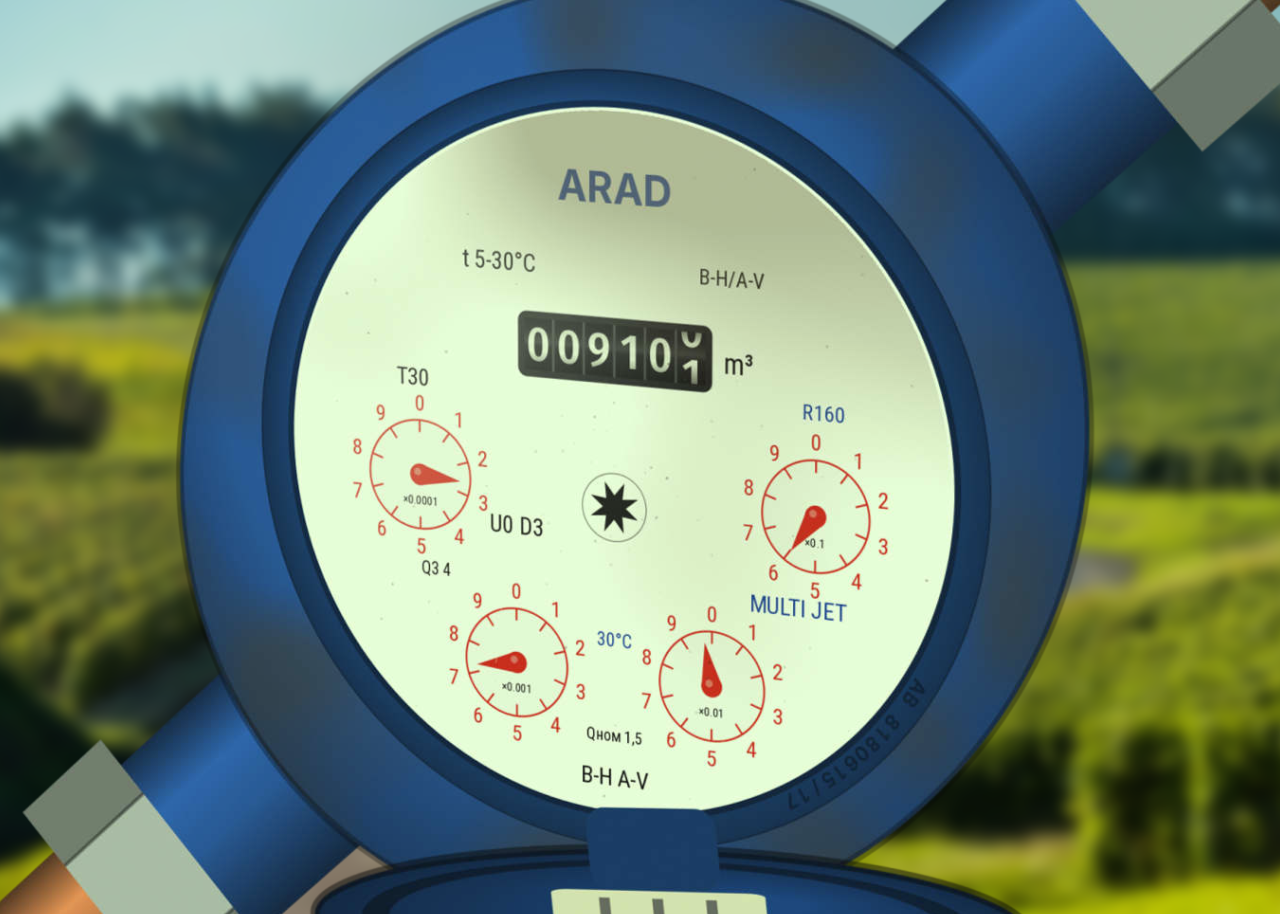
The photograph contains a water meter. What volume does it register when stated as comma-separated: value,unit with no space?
9100.5972,m³
